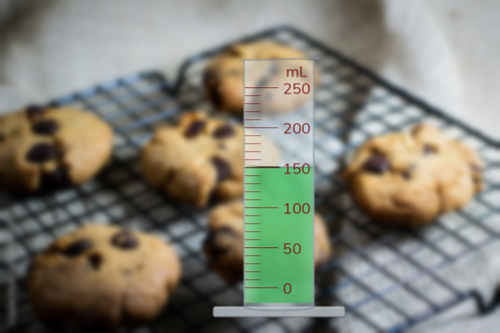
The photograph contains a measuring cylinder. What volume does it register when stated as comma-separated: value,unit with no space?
150,mL
